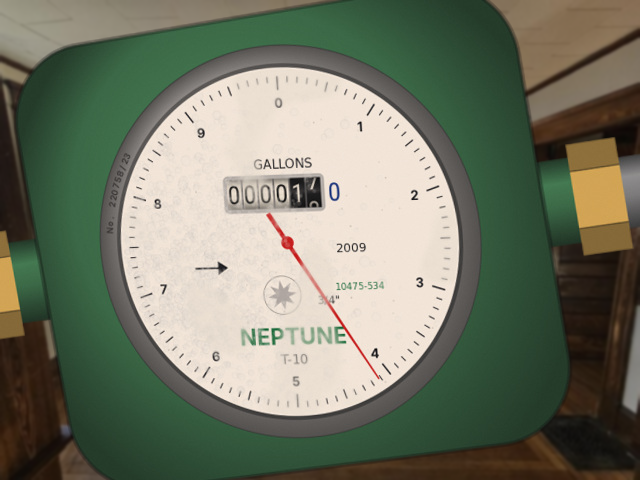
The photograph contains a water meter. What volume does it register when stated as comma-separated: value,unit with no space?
174.1,gal
